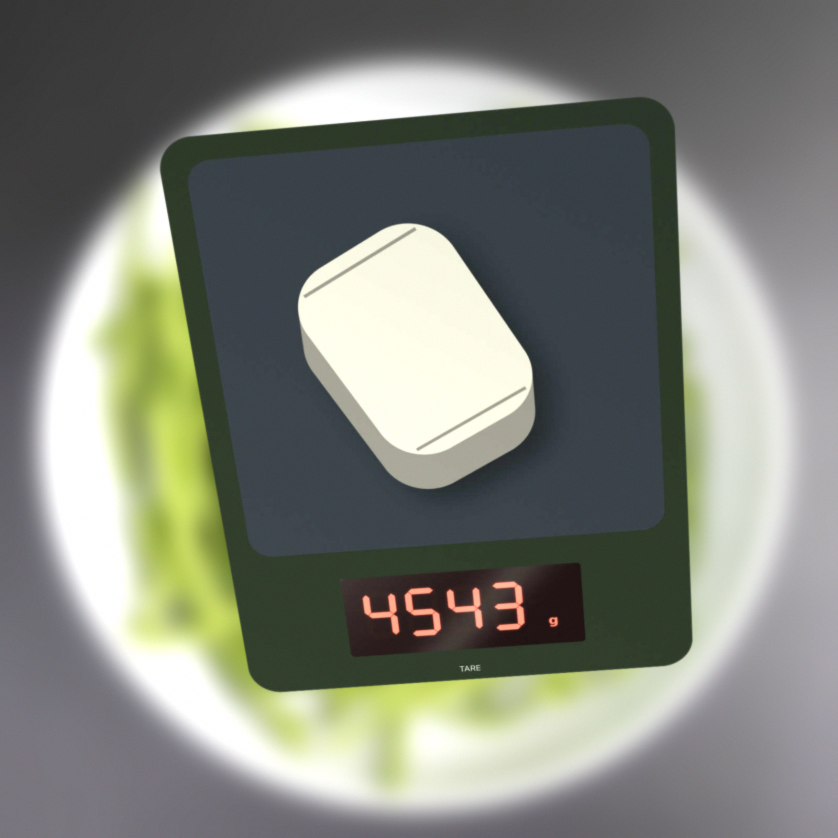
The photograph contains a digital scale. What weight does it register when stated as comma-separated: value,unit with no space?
4543,g
